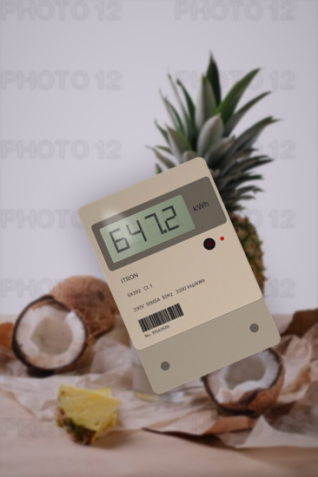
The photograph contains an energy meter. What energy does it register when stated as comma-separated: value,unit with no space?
647.2,kWh
